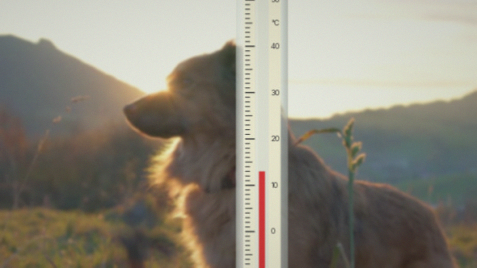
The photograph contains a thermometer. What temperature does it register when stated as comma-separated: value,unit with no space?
13,°C
